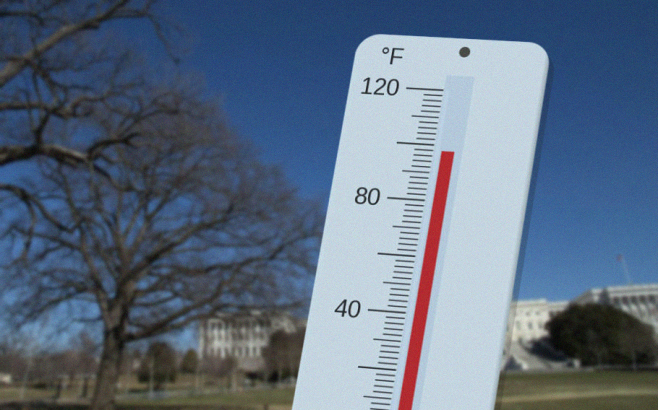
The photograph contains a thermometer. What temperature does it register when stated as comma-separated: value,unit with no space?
98,°F
